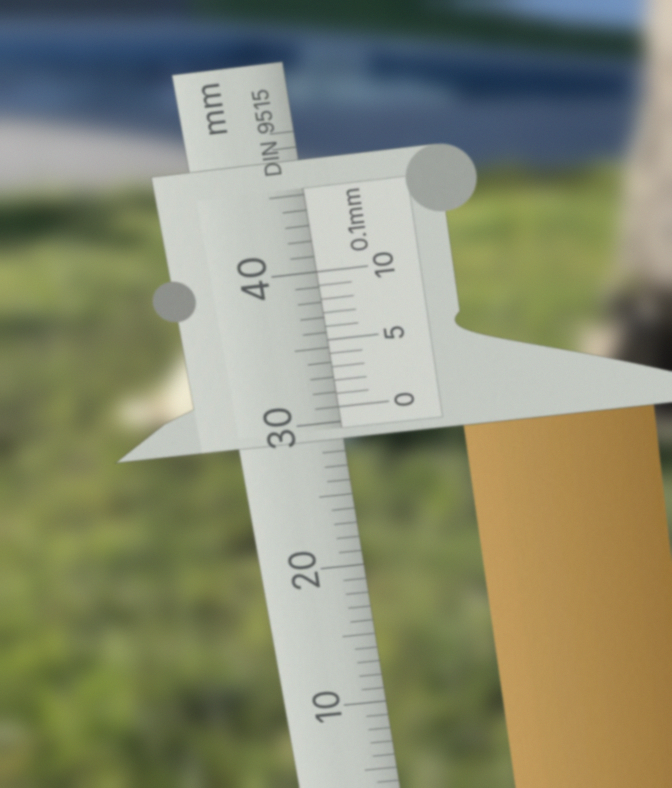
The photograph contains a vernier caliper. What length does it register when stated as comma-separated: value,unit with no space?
31.0,mm
